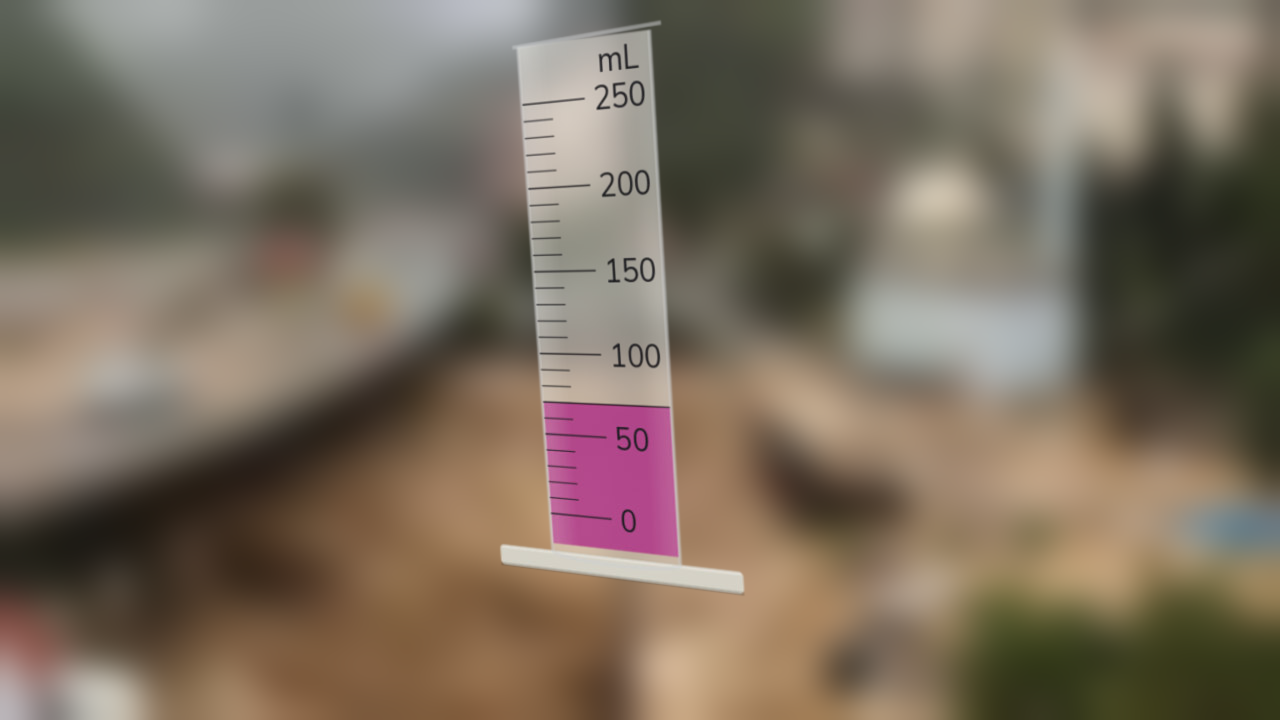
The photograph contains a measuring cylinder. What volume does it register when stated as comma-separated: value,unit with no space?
70,mL
